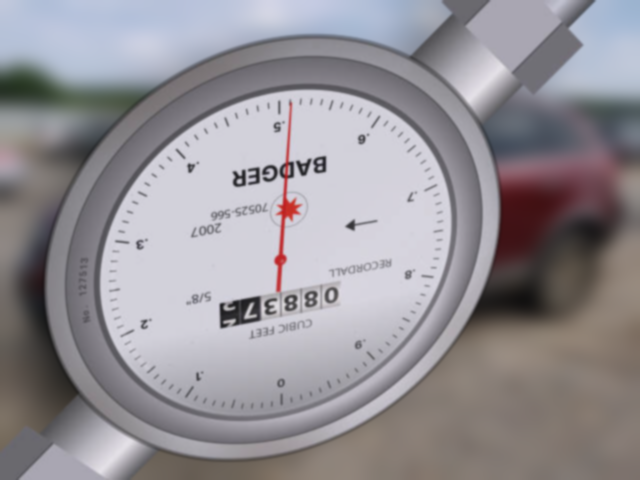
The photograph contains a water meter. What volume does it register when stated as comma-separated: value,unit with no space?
88372.51,ft³
